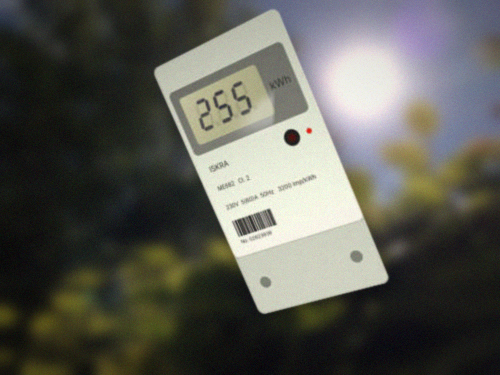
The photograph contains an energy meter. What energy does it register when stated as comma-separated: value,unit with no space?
255,kWh
